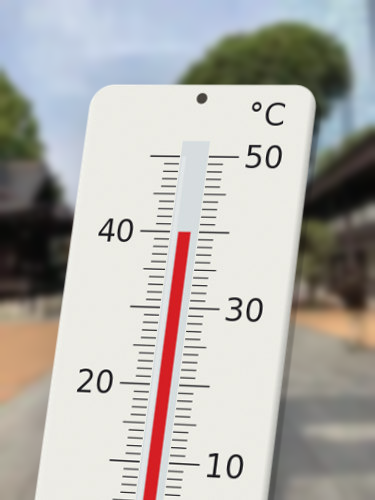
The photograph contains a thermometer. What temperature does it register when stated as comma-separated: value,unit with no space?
40,°C
